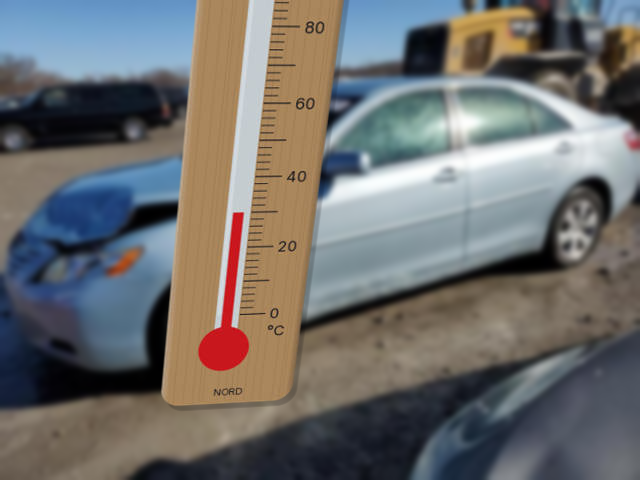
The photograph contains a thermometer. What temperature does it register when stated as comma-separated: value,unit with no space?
30,°C
